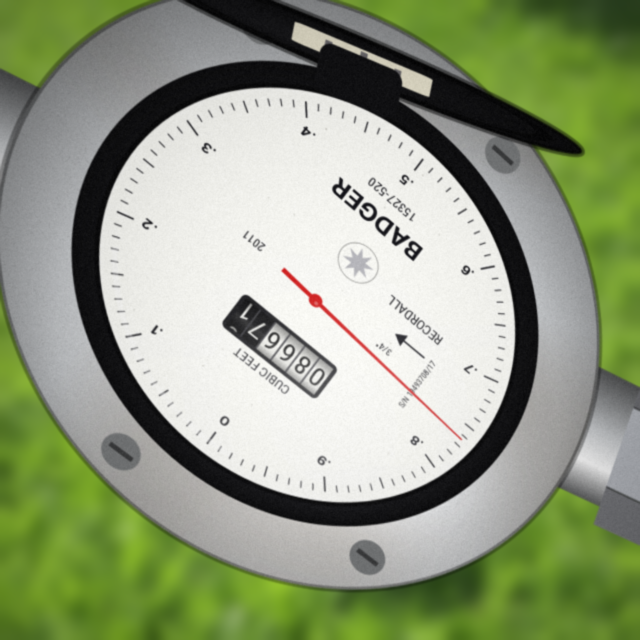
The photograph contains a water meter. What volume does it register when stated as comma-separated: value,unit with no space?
86670.76,ft³
